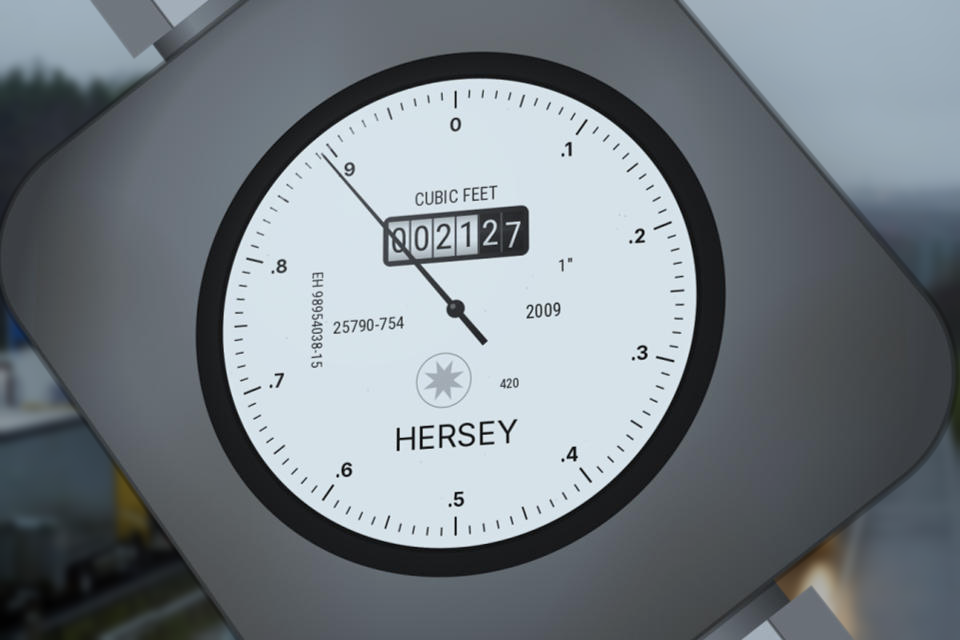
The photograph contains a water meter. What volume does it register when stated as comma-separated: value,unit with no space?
2126.89,ft³
